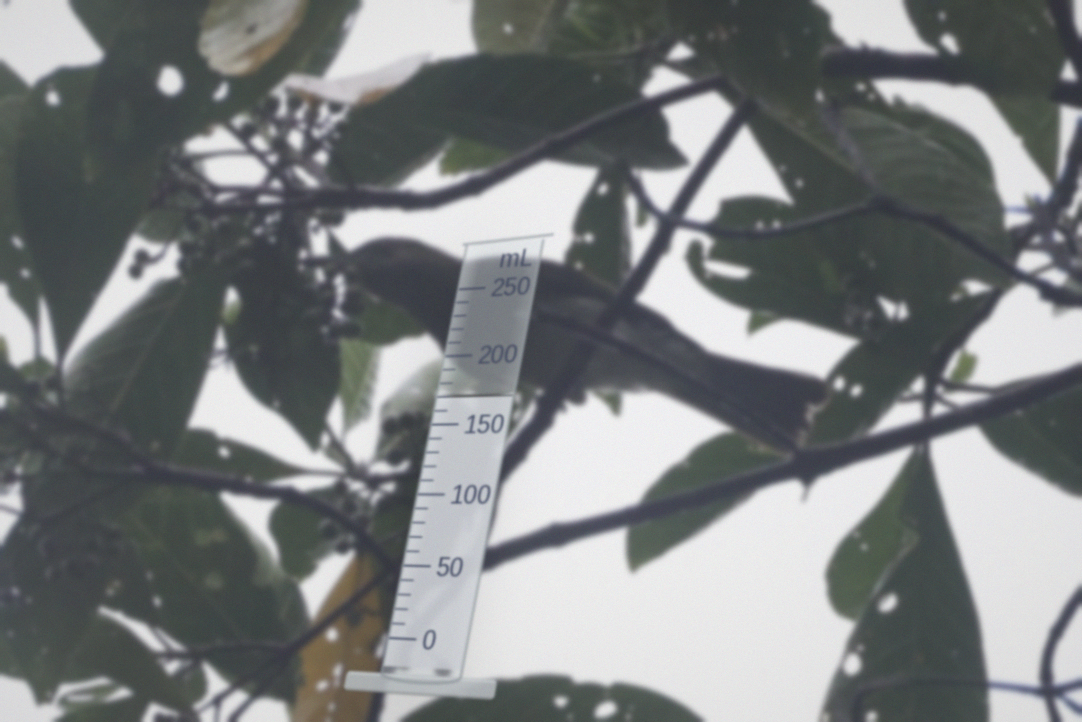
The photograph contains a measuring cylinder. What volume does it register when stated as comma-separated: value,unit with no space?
170,mL
